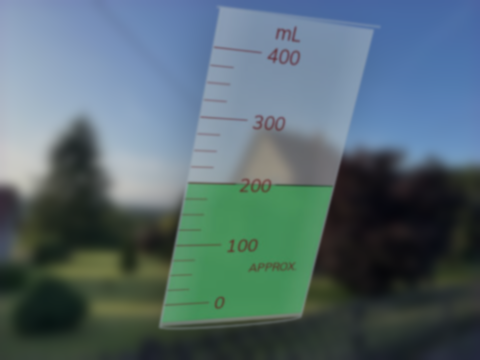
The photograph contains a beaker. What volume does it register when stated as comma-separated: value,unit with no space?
200,mL
